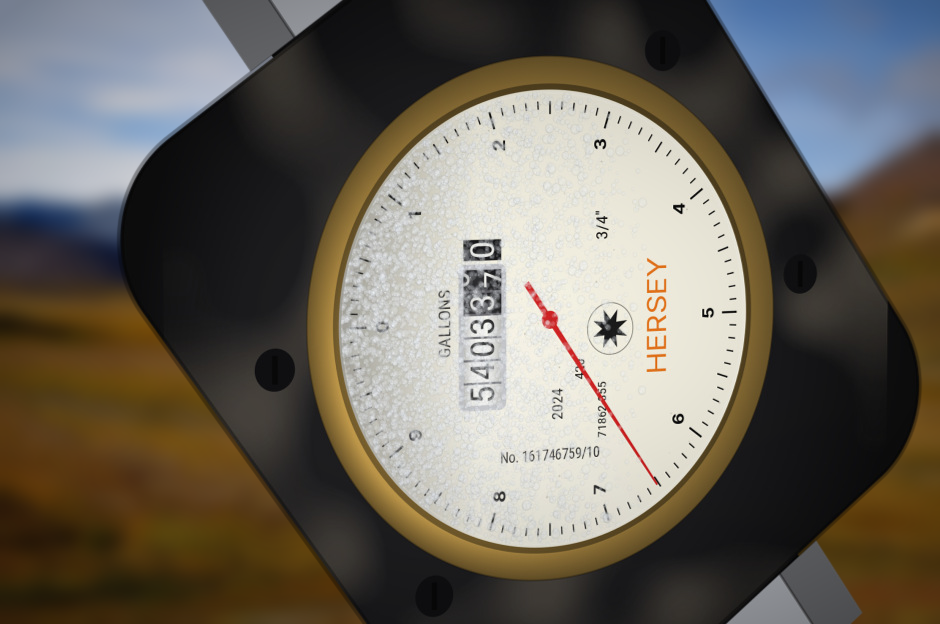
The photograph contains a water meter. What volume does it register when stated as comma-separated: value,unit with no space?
5403366.5,gal
